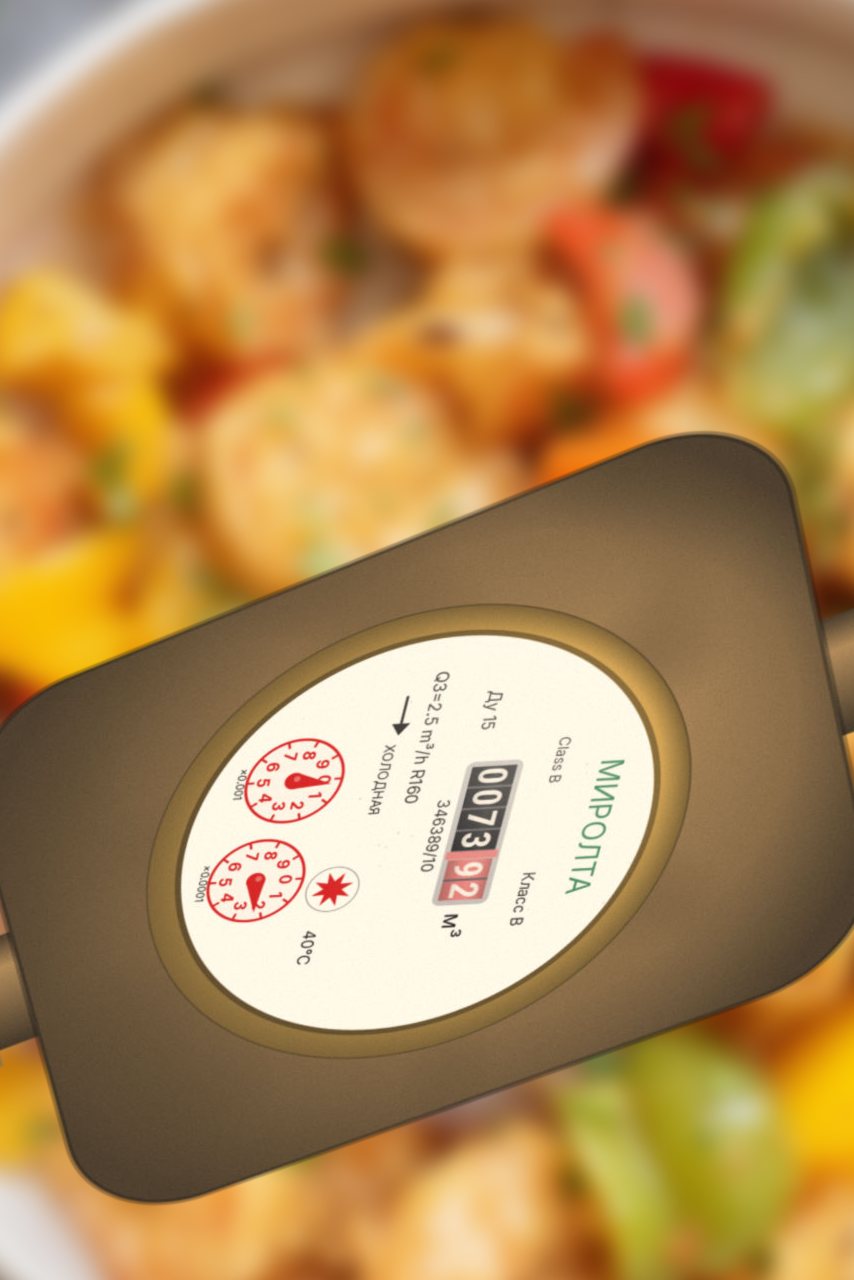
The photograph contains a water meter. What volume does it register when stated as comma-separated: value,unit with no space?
73.9202,m³
